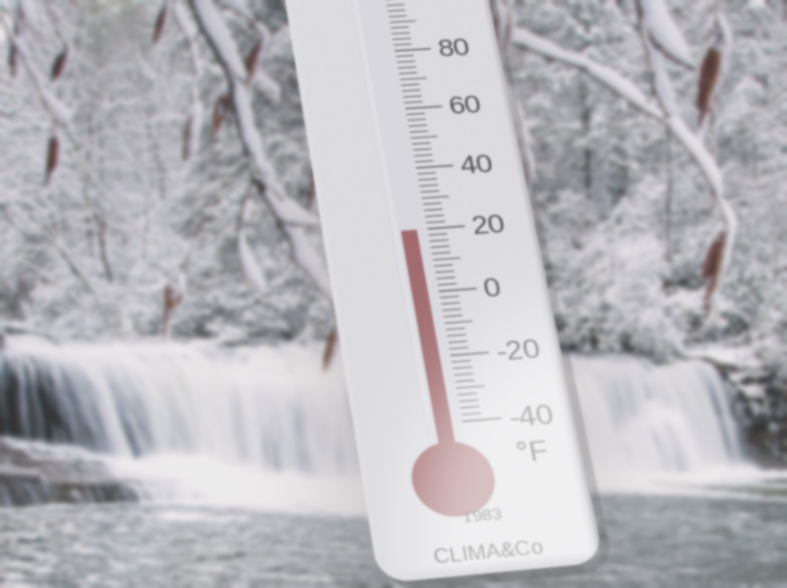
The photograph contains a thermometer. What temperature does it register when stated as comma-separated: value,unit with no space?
20,°F
